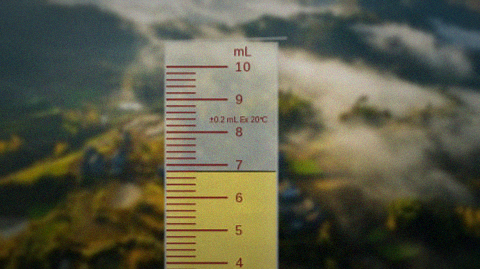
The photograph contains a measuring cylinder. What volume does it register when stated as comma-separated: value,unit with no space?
6.8,mL
